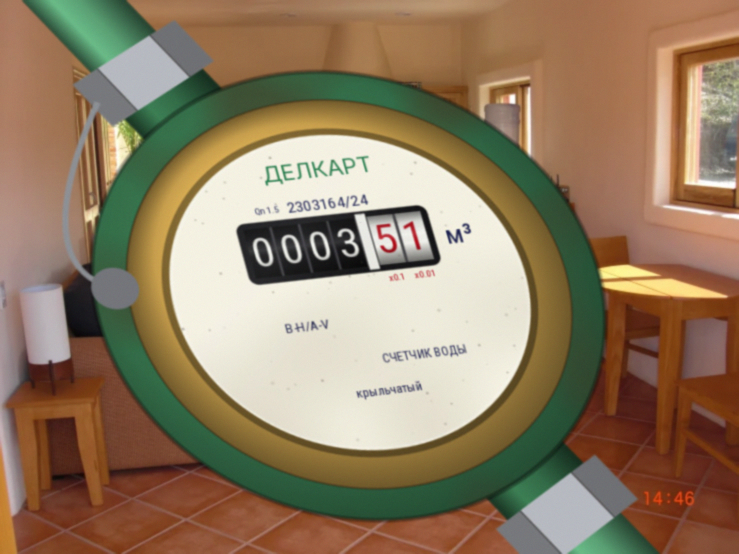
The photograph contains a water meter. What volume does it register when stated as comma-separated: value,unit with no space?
3.51,m³
